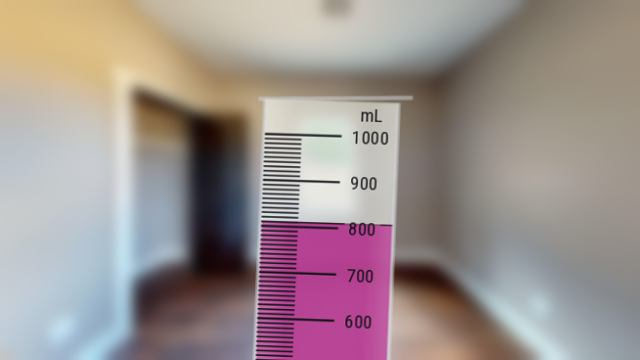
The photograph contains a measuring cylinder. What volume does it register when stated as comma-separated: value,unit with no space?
810,mL
